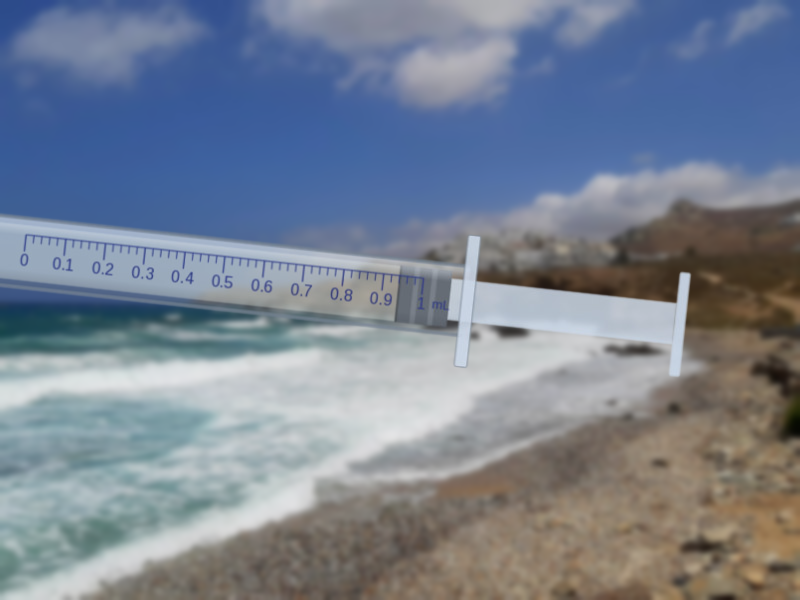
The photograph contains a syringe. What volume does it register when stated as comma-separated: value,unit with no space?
0.94,mL
